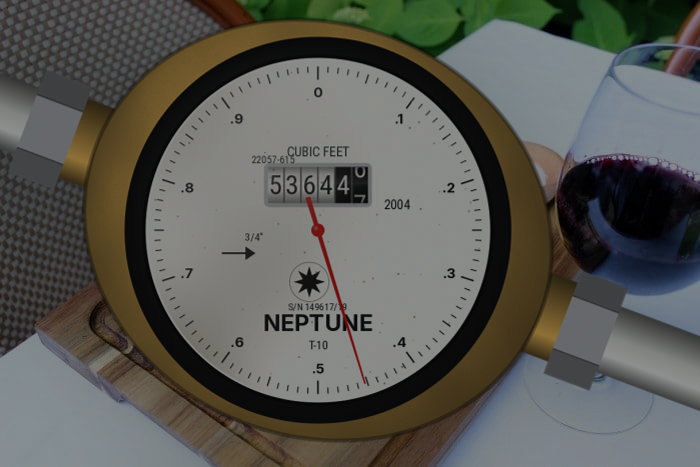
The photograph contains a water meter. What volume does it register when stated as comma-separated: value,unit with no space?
536446.45,ft³
